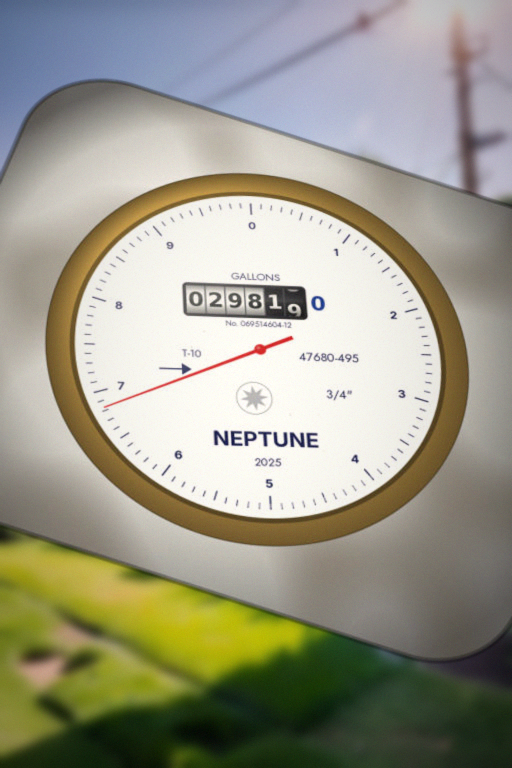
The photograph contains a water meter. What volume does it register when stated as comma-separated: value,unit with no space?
298186.8,gal
